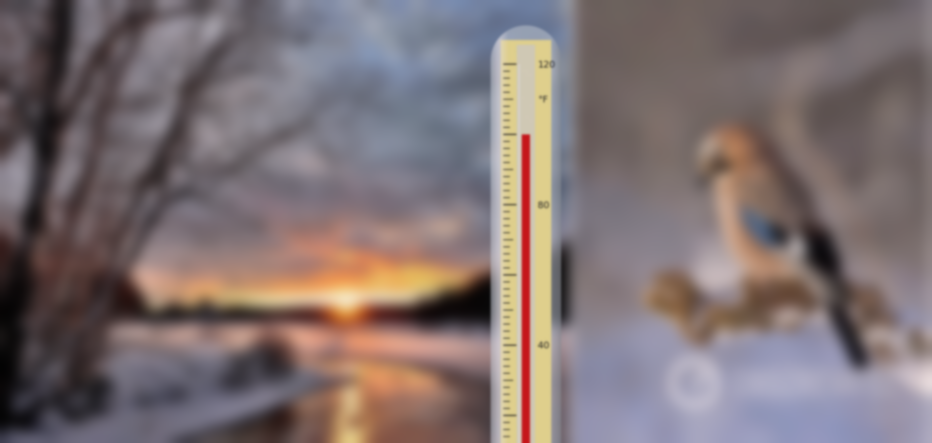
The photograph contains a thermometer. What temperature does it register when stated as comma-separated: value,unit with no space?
100,°F
